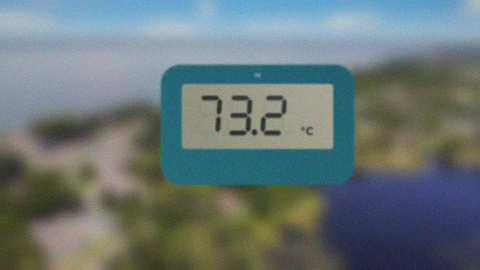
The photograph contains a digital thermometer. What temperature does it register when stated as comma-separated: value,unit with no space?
73.2,°C
